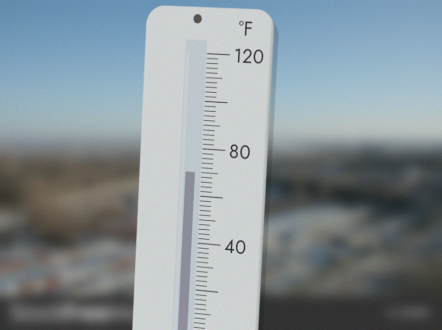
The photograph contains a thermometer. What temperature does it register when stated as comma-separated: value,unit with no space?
70,°F
